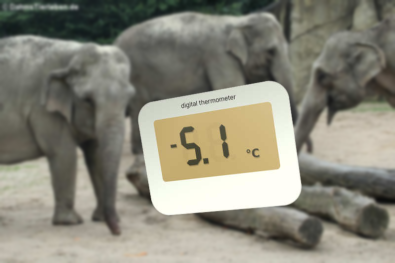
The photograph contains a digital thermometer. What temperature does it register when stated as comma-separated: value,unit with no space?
-5.1,°C
